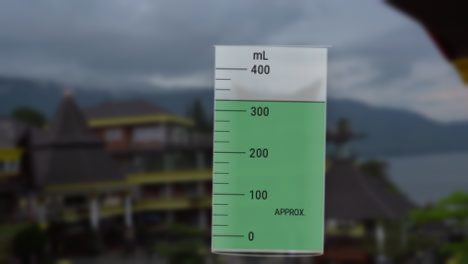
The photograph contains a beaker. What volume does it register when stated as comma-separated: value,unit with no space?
325,mL
